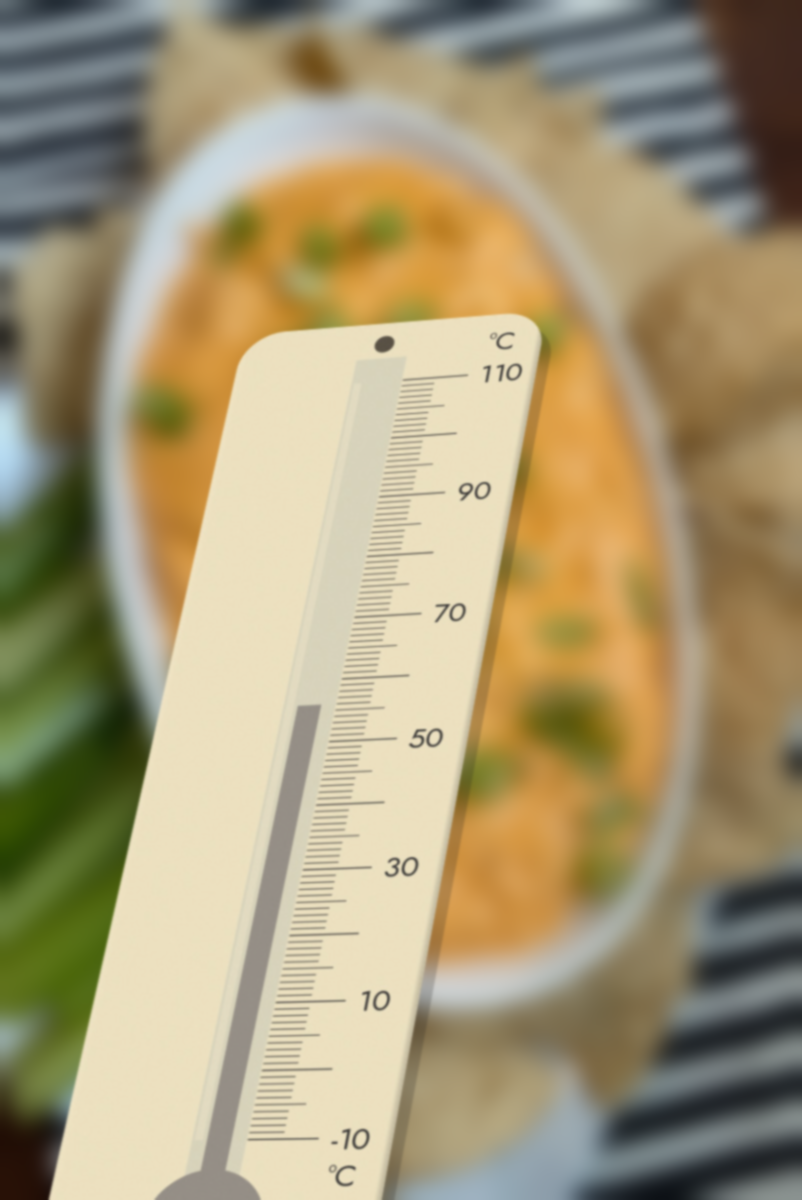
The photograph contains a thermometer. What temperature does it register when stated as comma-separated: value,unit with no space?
56,°C
